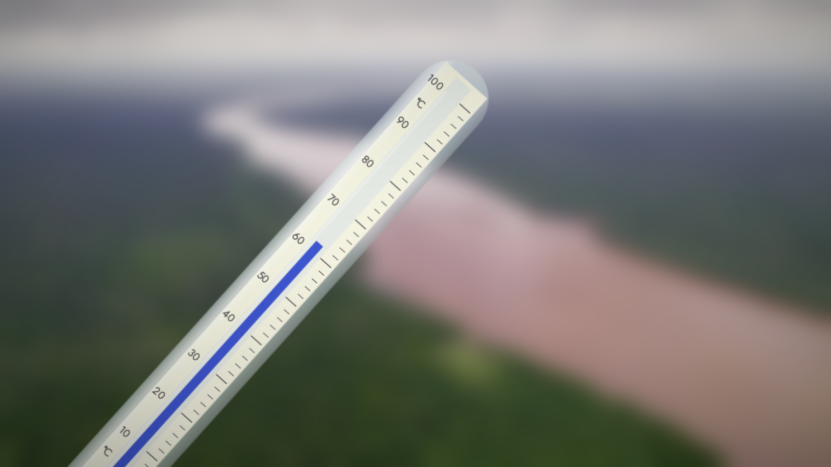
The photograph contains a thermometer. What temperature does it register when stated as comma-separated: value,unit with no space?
62,°C
